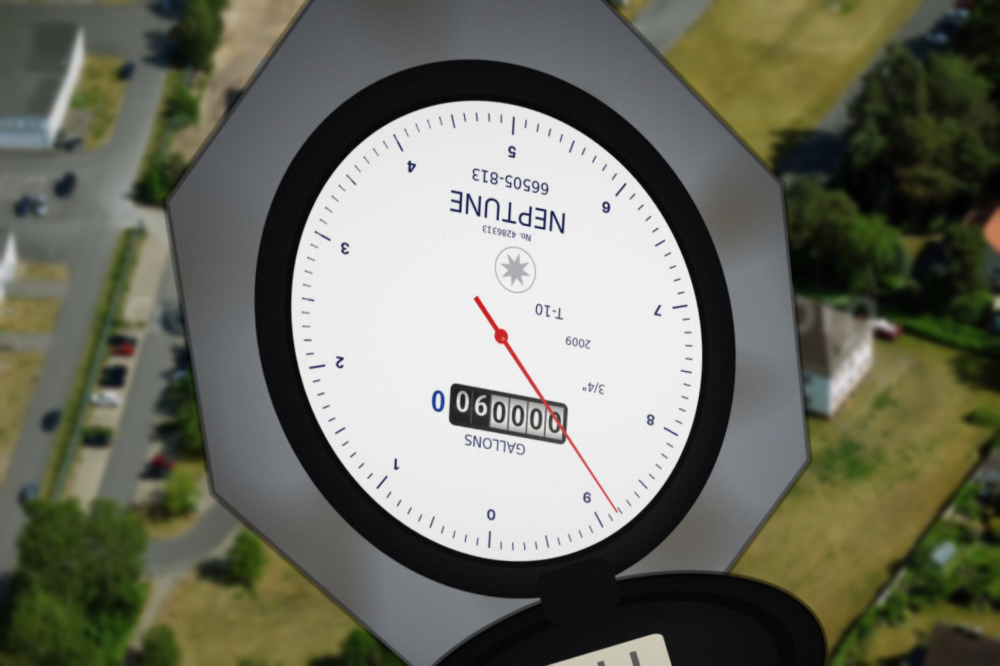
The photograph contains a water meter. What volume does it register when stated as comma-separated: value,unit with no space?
898.8,gal
